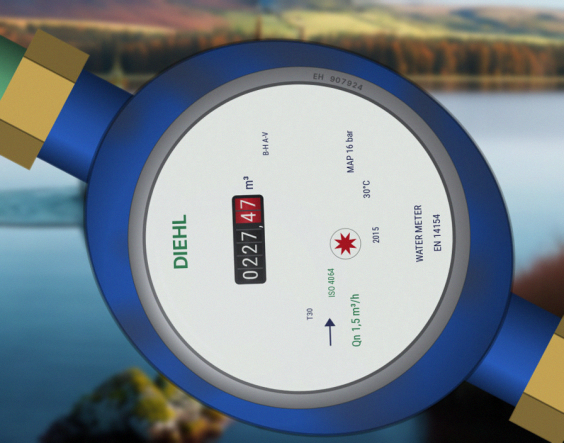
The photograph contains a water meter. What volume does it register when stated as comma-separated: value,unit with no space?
227.47,m³
